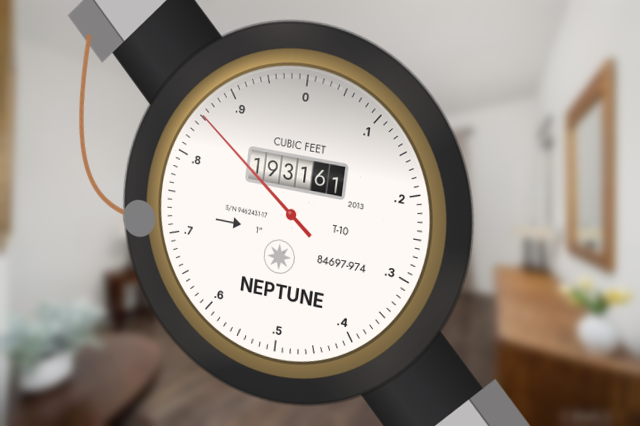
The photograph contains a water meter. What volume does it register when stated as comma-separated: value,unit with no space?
193160.85,ft³
